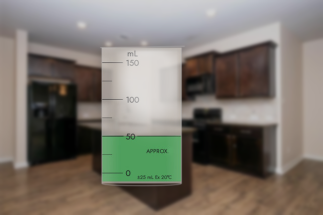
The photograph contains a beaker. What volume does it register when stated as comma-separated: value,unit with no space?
50,mL
